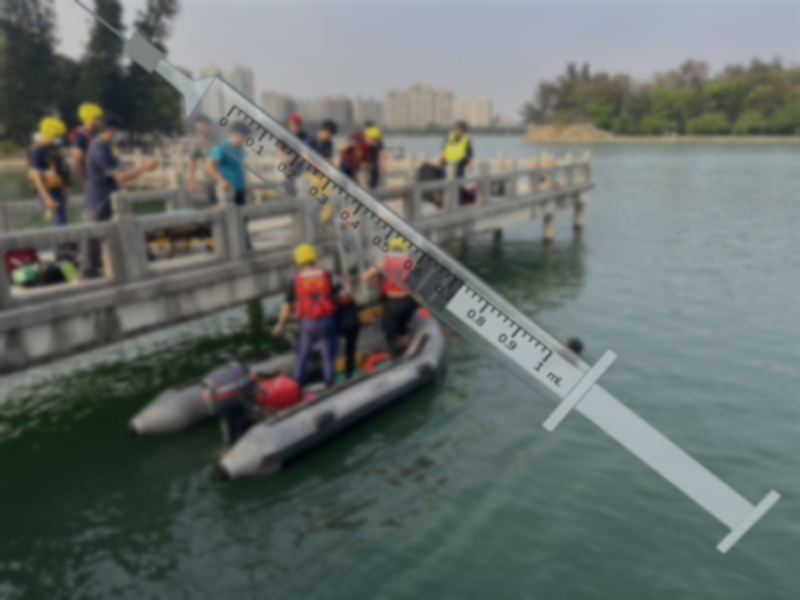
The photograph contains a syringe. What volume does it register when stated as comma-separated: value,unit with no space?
0.6,mL
